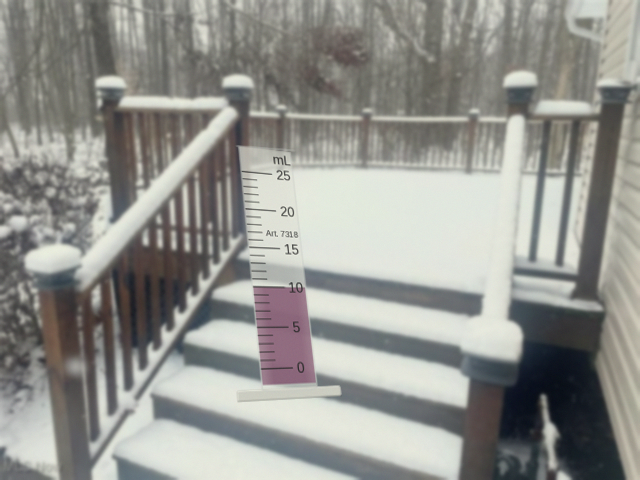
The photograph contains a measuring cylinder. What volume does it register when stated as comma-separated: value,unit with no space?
10,mL
